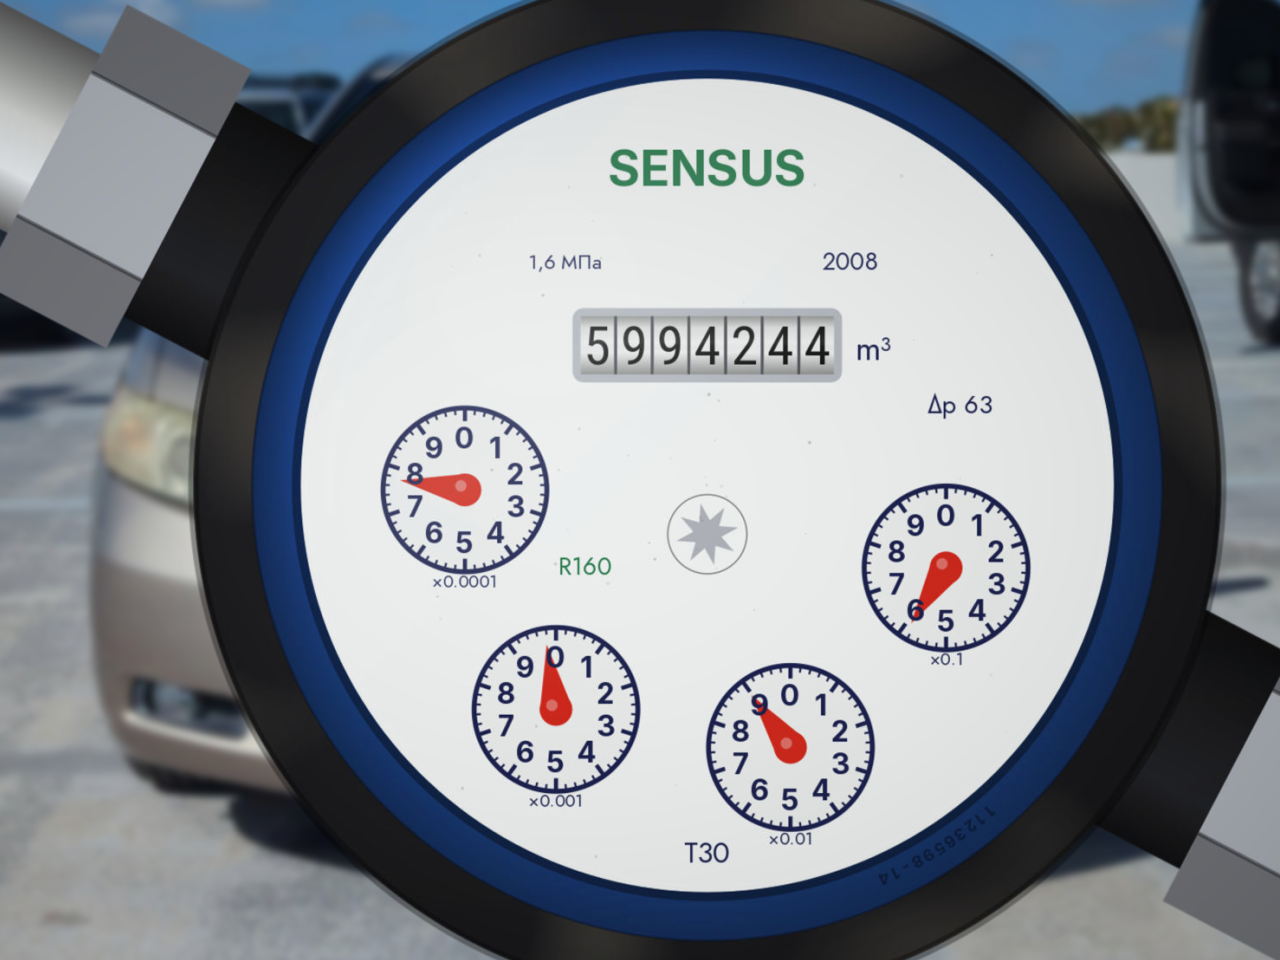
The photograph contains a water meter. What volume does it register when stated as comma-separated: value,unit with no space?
5994244.5897,m³
